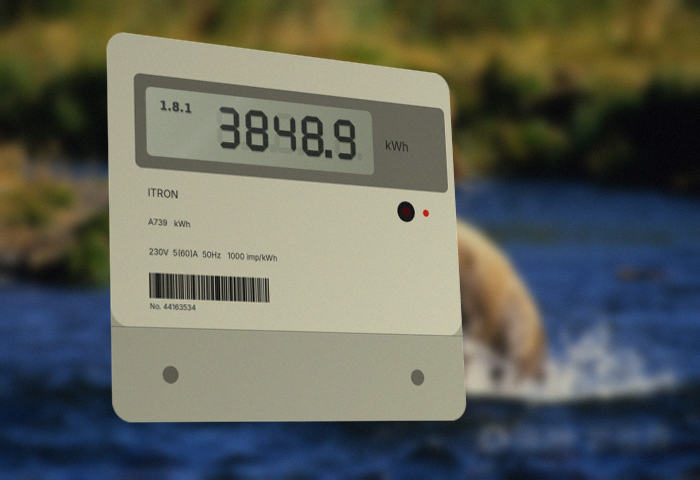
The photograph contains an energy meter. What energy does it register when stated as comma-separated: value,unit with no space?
3848.9,kWh
